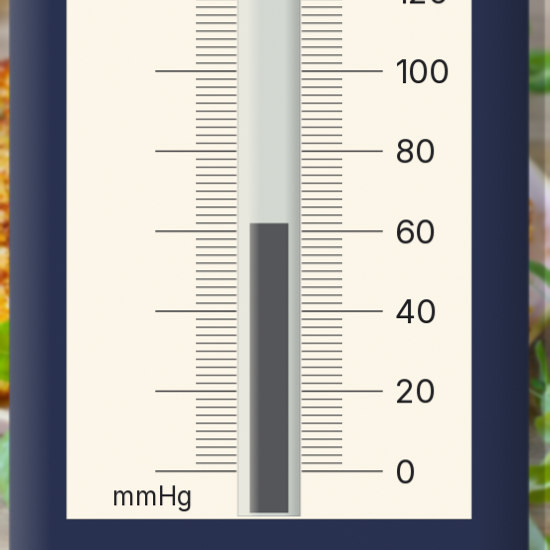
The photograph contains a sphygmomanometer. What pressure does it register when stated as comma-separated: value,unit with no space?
62,mmHg
